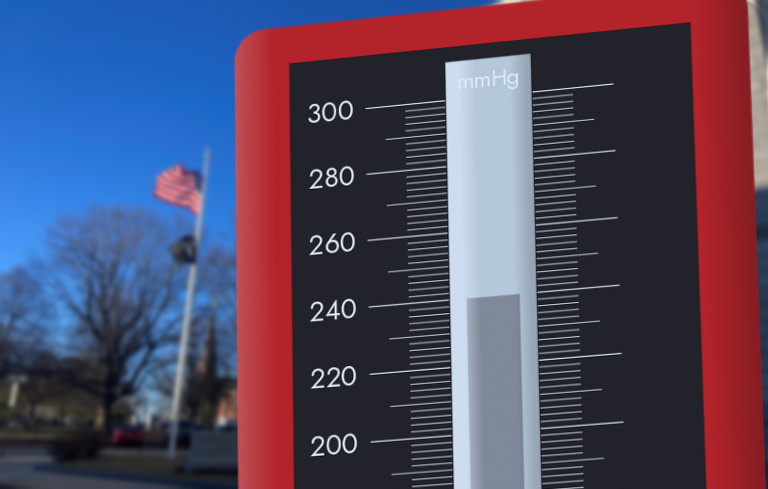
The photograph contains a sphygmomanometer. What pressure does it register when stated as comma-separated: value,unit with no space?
240,mmHg
